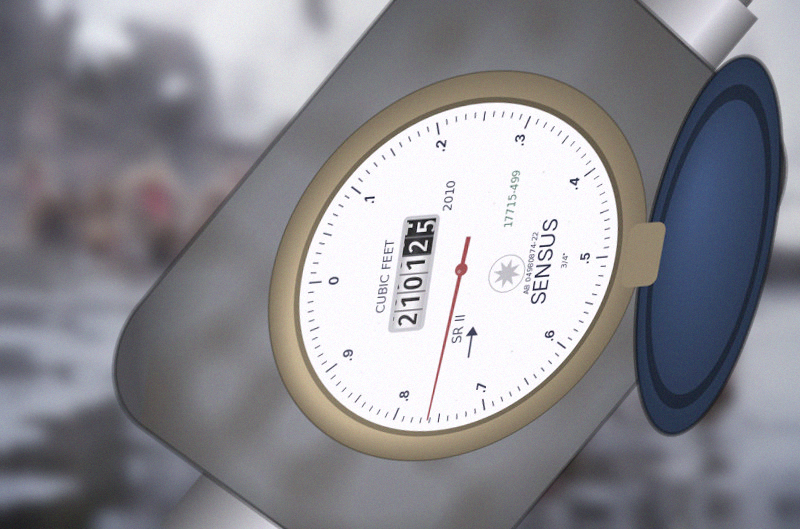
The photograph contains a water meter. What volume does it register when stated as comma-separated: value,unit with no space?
210124.76,ft³
